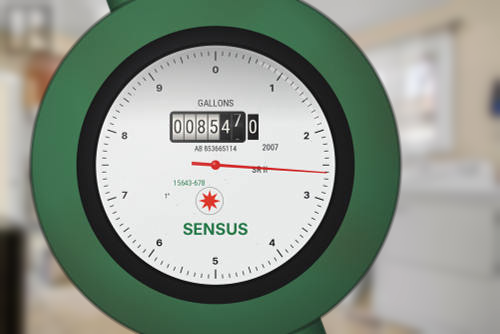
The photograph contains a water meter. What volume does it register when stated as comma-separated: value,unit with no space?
85472.6,gal
